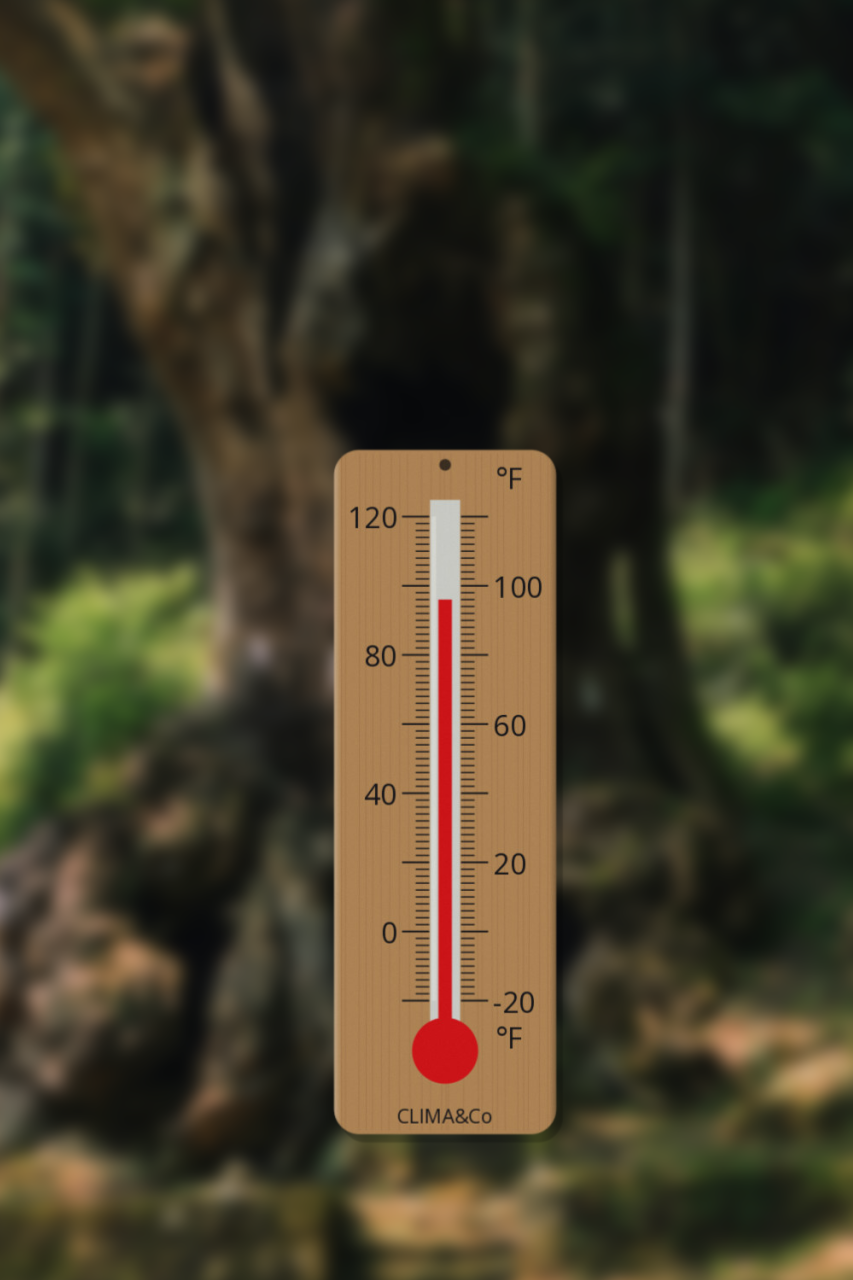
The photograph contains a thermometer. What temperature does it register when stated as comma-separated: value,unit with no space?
96,°F
